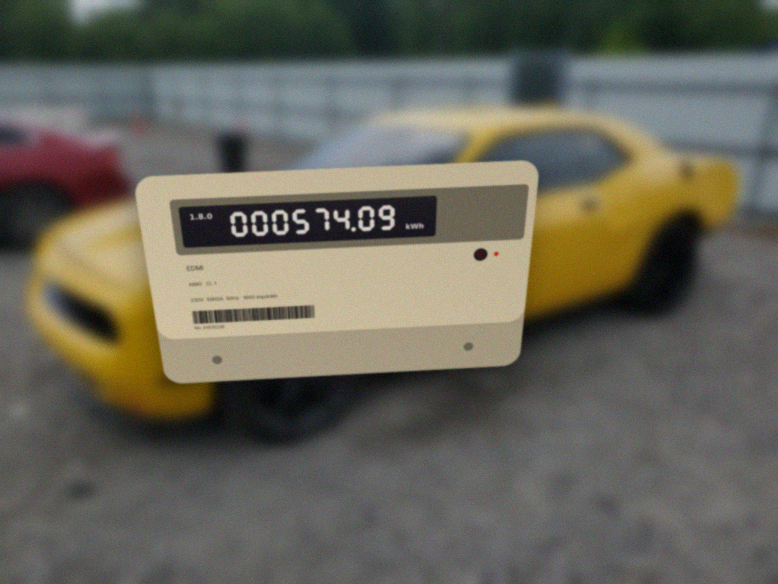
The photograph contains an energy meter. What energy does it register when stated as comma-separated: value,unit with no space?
574.09,kWh
